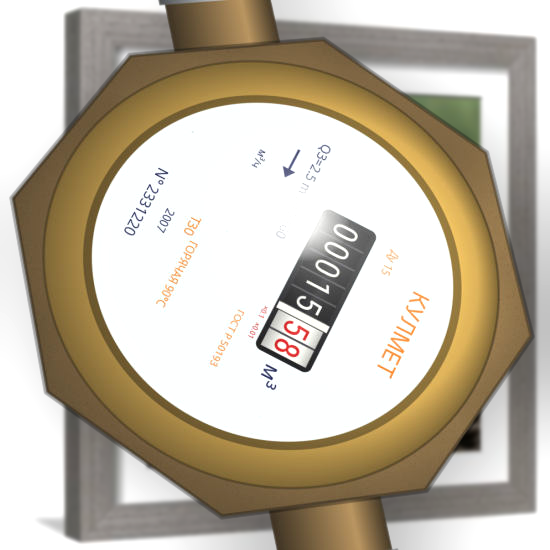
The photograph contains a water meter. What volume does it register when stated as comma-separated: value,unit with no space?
15.58,m³
